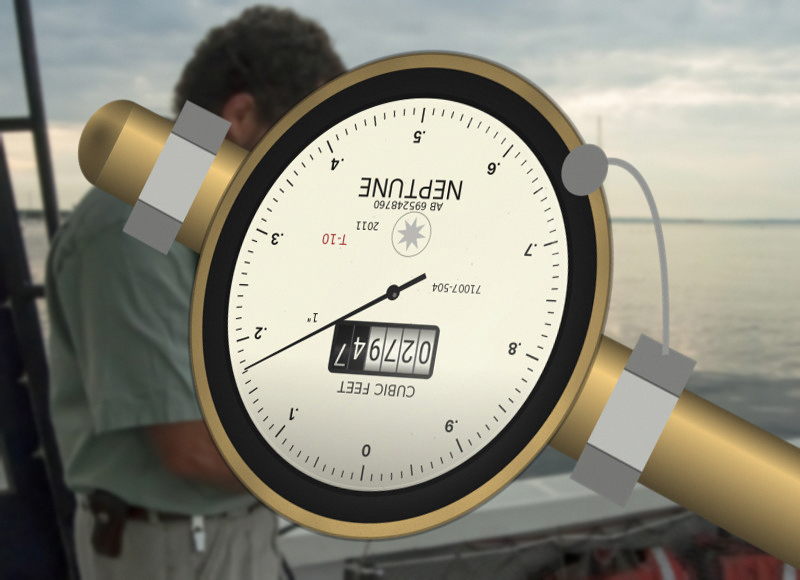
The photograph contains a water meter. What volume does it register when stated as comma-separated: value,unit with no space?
27947.17,ft³
